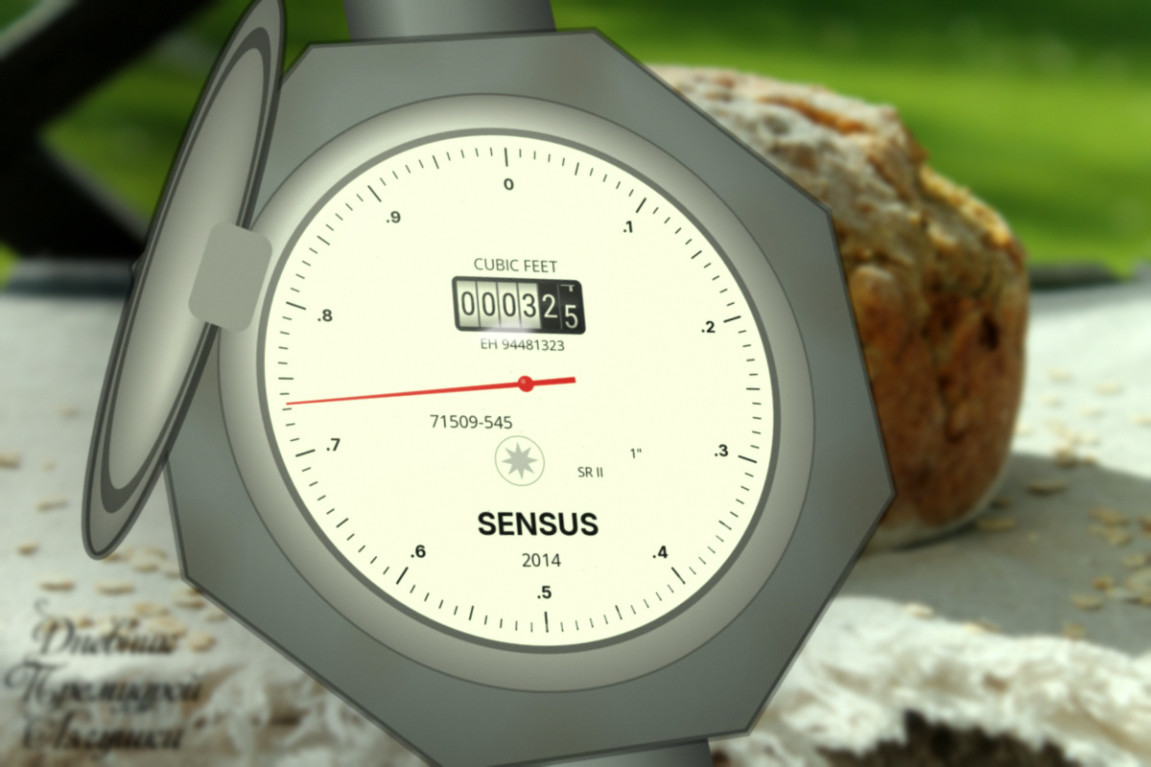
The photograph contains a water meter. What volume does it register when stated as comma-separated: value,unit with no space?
324.73,ft³
